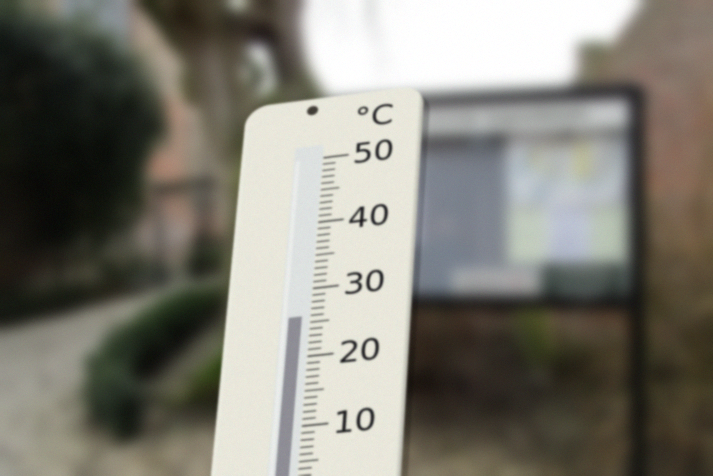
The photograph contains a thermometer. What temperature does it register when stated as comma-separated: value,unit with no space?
26,°C
